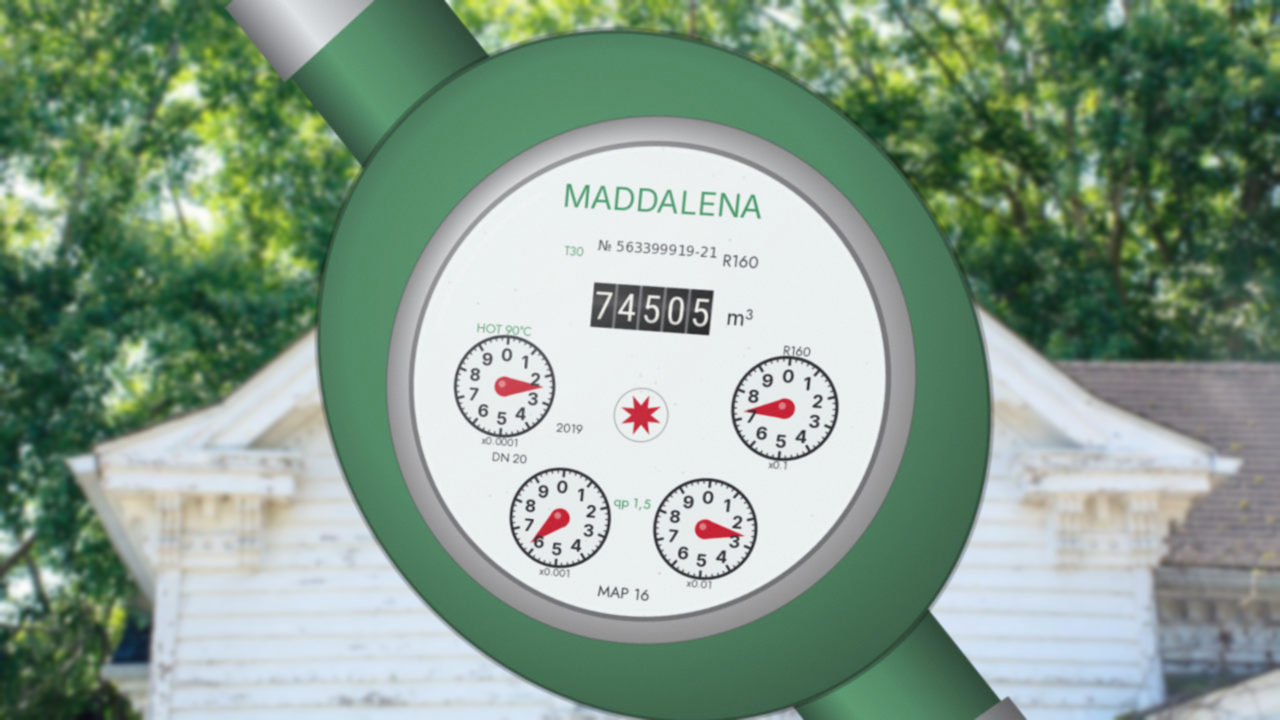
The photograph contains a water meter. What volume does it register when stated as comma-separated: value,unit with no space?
74505.7262,m³
